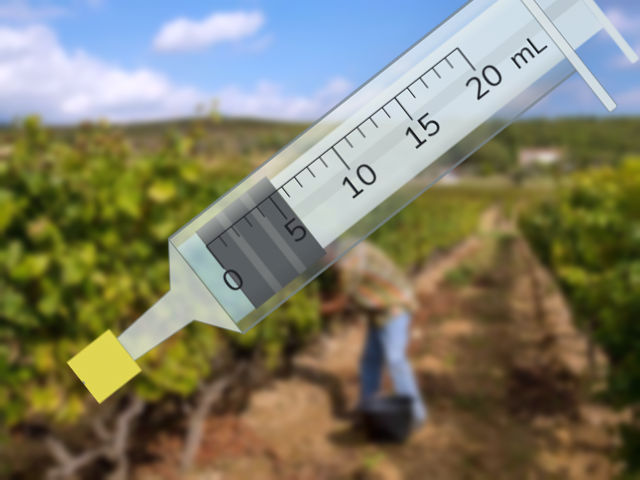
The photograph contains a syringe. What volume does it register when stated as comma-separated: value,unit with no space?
0,mL
